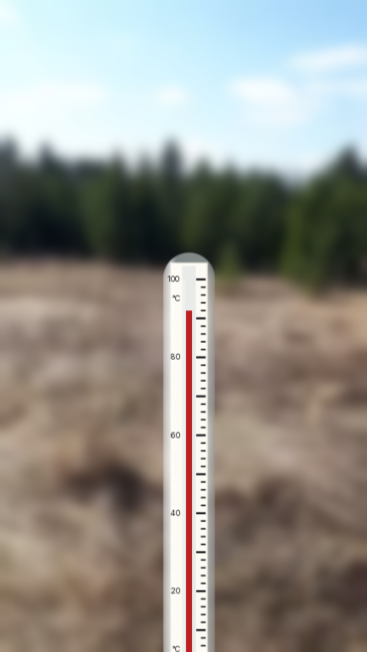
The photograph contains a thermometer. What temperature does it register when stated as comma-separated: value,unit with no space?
92,°C
